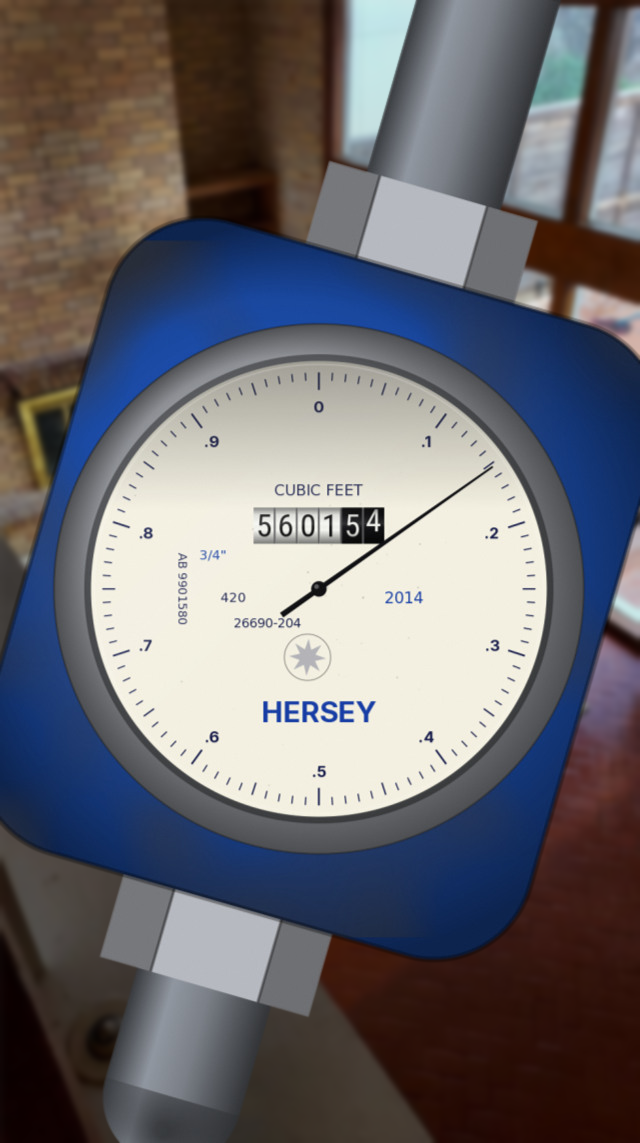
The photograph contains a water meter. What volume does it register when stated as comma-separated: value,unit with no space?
560154.15,ft³
